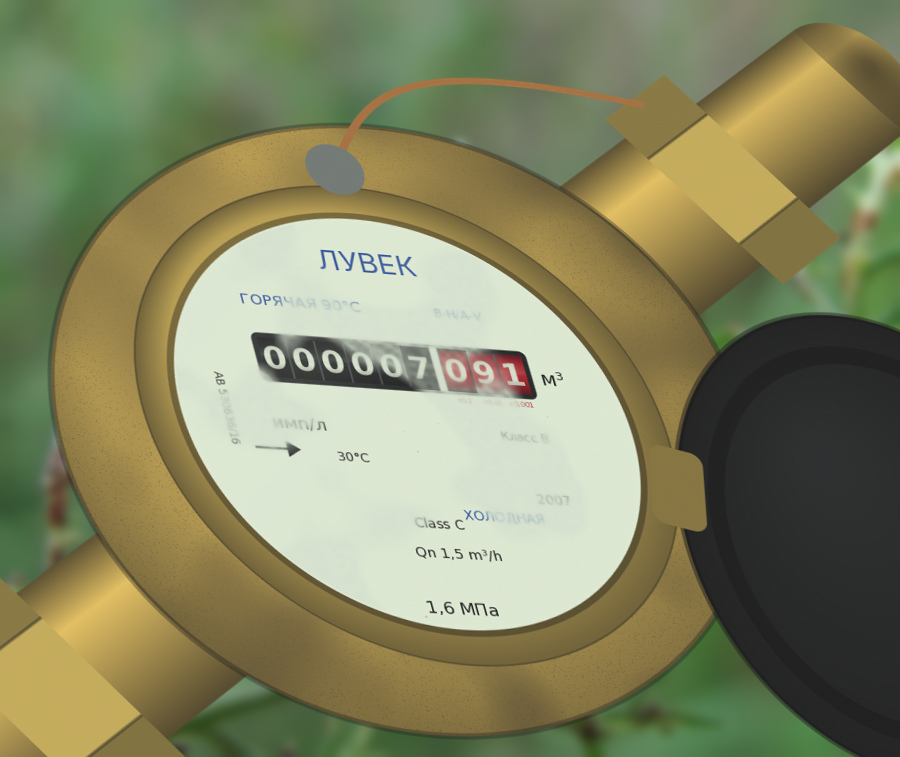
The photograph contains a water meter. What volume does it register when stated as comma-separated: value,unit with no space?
7.091,m³
